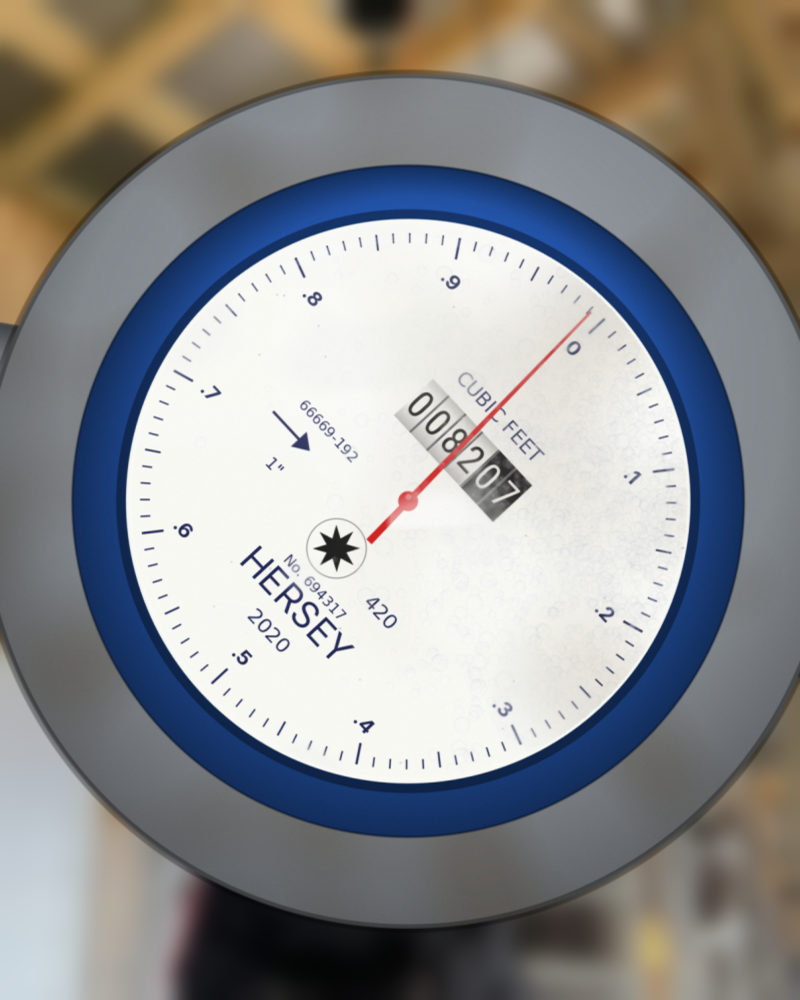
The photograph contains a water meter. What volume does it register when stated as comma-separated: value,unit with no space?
8206.99,ft³
